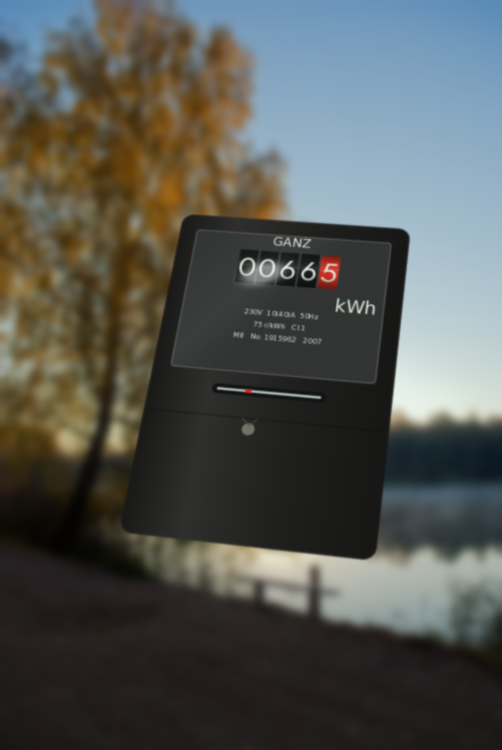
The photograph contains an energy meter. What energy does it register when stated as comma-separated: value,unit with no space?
66.5,kWh
